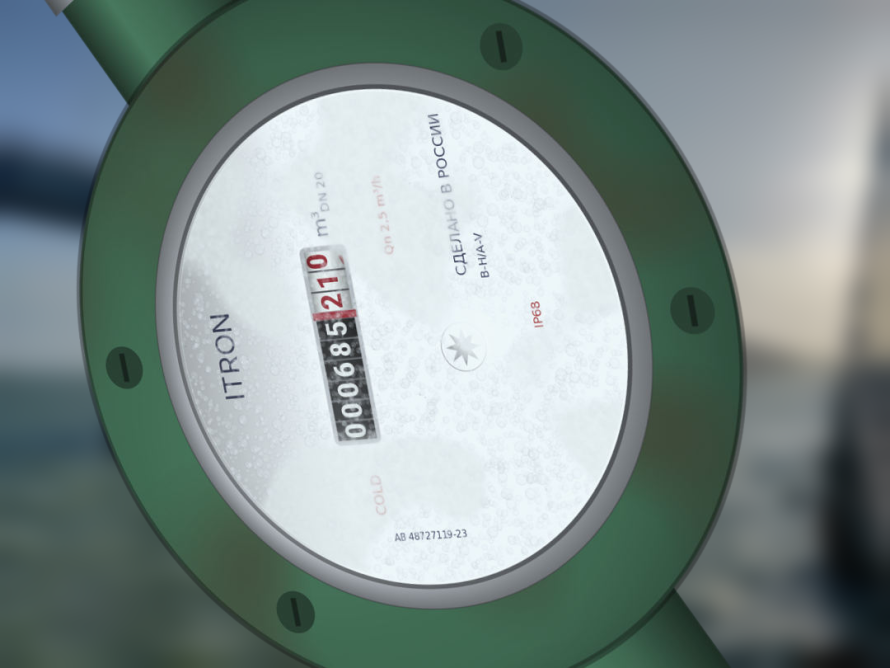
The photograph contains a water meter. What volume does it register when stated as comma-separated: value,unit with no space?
685.210,m³
